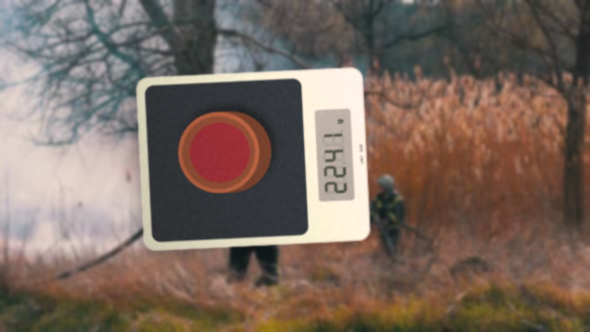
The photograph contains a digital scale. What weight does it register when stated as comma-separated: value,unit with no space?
2241,g
